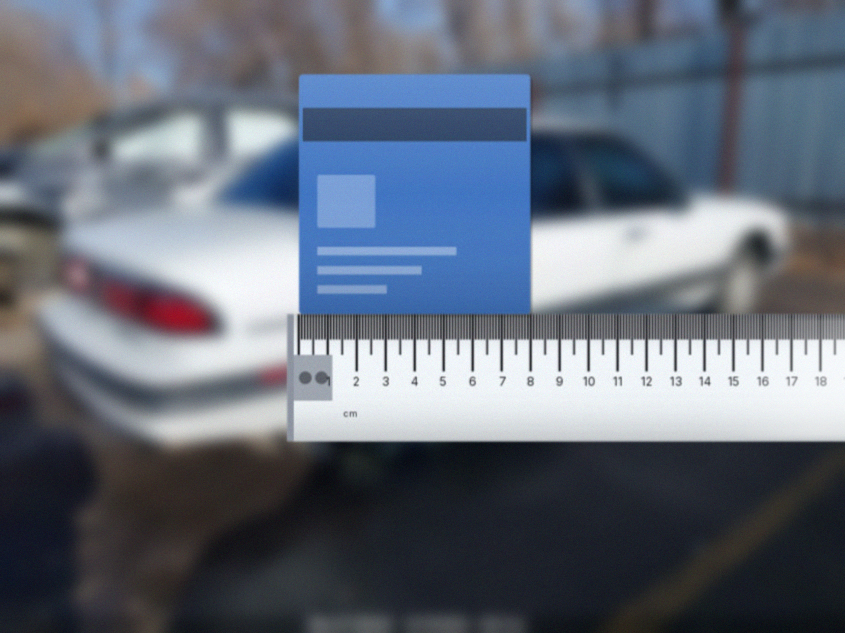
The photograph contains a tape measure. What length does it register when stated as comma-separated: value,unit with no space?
8,cm
